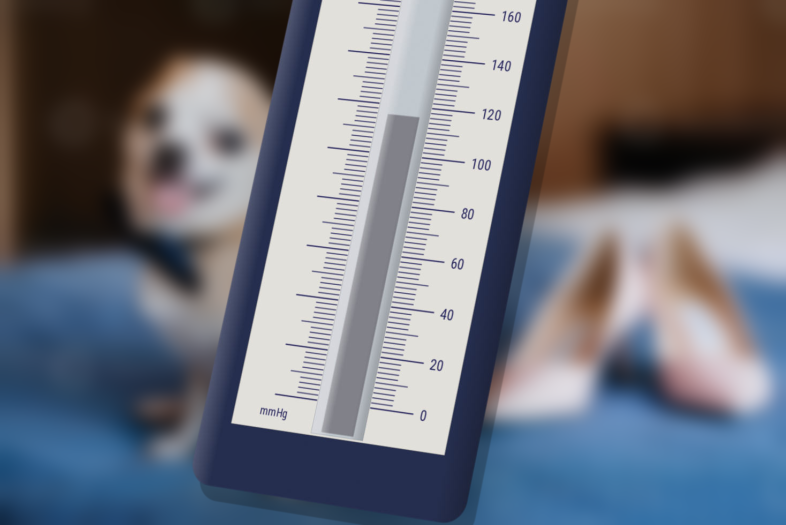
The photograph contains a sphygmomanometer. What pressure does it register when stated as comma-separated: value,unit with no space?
116,mmHg
